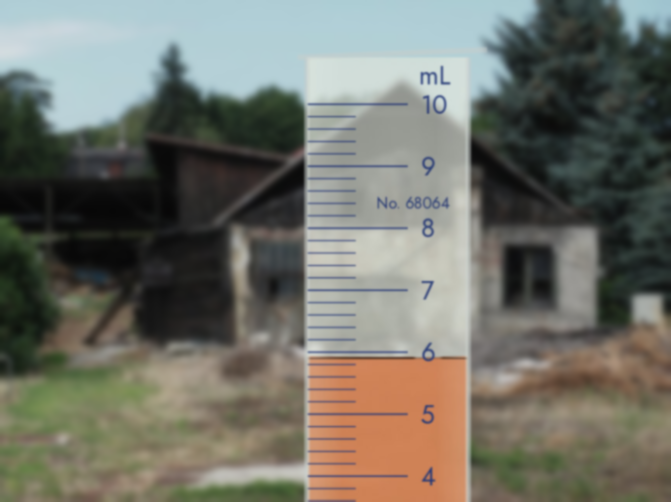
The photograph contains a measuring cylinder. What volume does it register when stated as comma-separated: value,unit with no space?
5.9,mL
